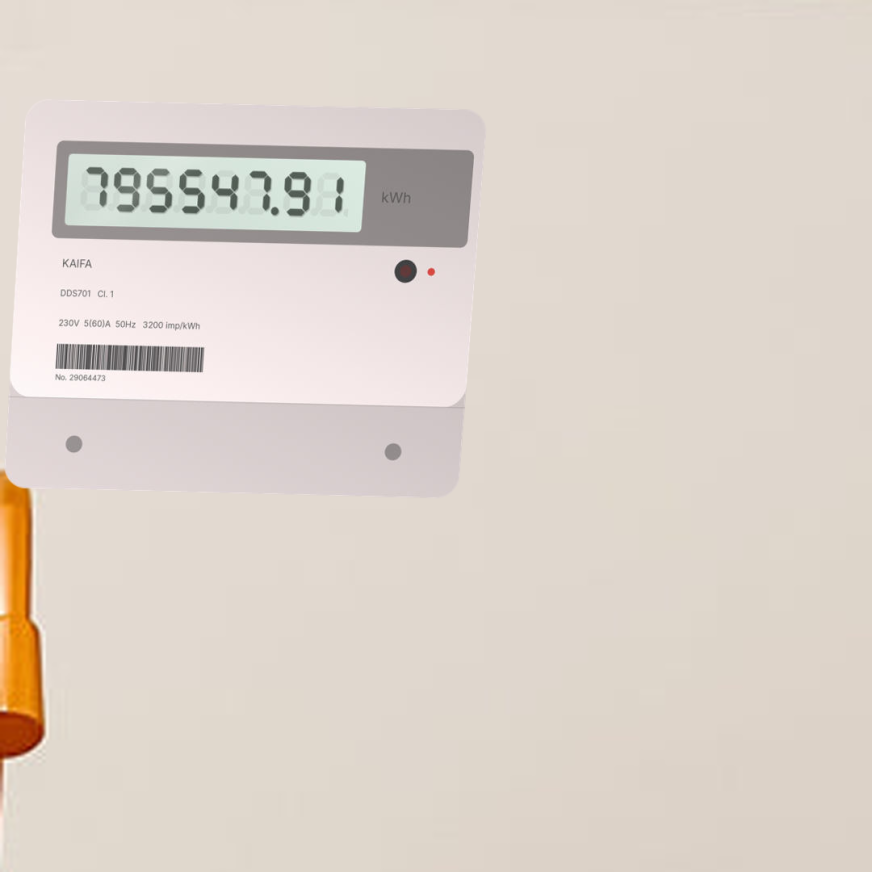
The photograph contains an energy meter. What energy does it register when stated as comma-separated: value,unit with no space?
795547.91,kWh
